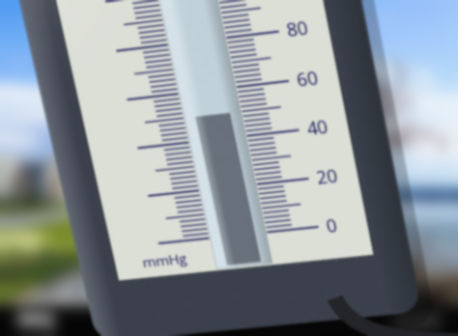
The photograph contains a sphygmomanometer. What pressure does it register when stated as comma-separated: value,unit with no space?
50,mmHg
